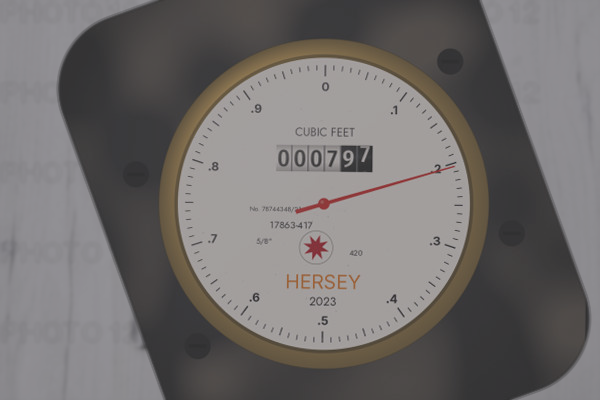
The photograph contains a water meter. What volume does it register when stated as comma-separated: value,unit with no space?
797.20,ft³
